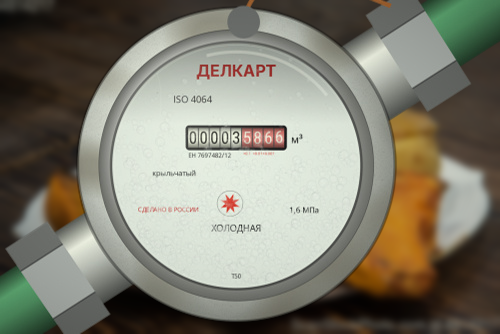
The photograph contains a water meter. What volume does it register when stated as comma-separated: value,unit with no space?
3.5866,m³
